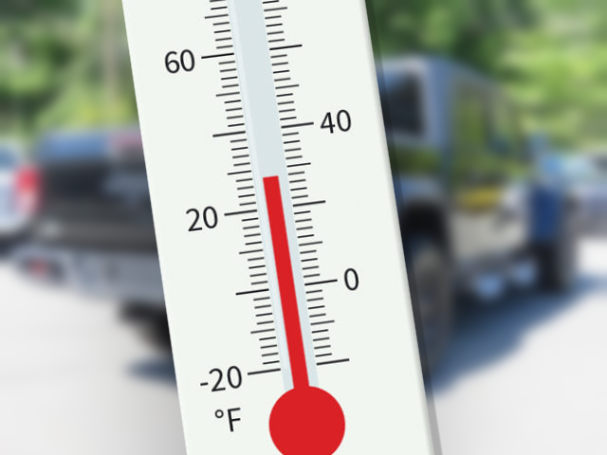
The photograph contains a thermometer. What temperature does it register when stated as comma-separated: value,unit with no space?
28,°F
